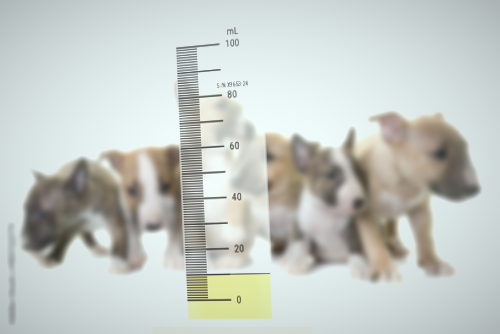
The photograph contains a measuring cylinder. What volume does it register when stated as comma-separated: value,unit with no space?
10,mL
